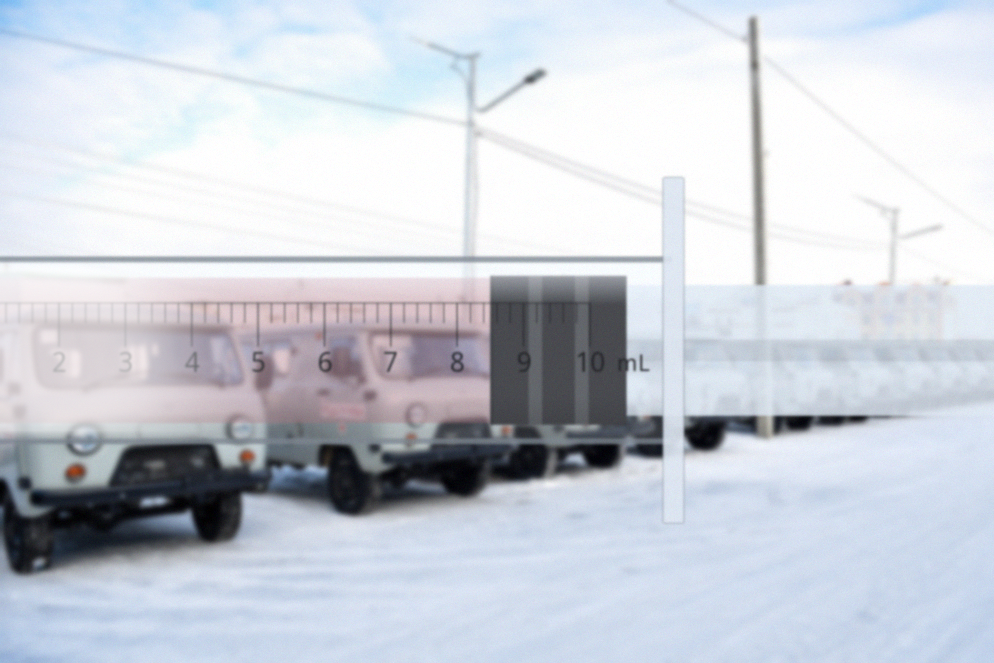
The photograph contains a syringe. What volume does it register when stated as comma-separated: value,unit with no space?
8.5,mL
